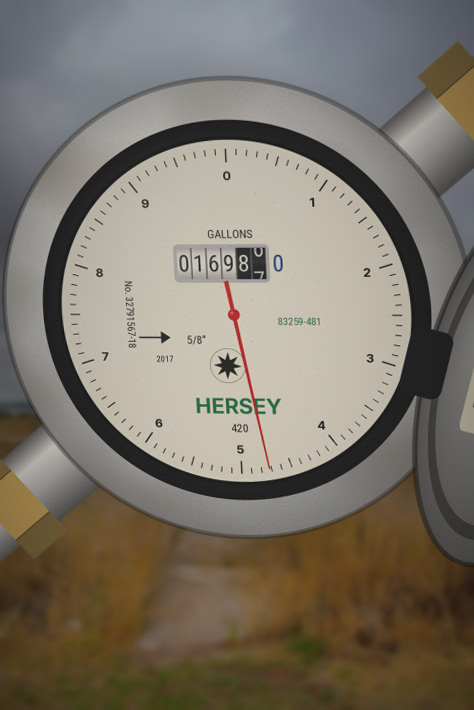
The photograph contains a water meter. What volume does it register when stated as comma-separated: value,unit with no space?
169864.7,gal
